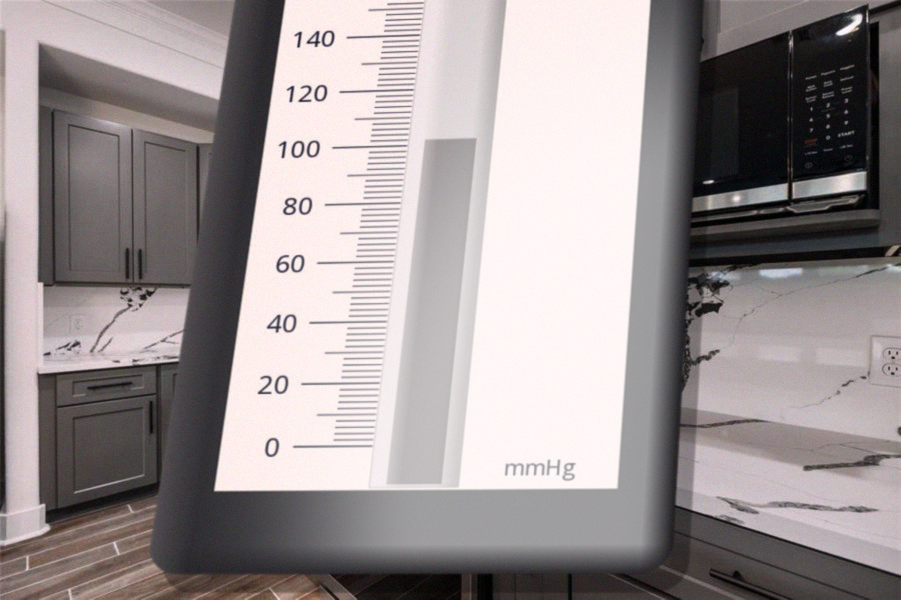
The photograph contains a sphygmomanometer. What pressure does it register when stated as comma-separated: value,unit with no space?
102,mmHg
